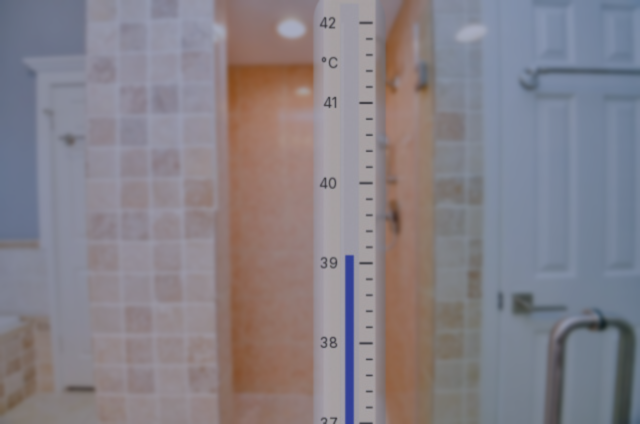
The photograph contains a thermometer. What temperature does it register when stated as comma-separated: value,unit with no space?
39.1,°C
